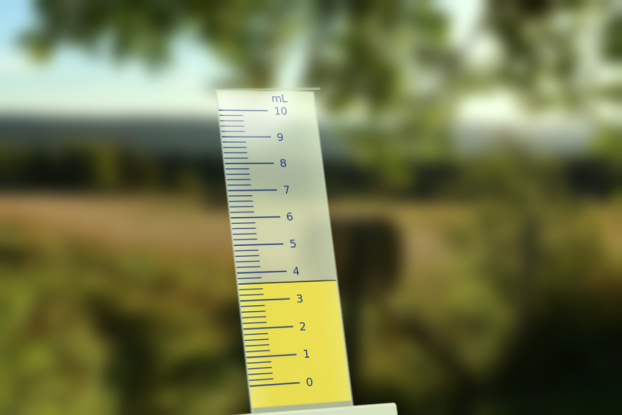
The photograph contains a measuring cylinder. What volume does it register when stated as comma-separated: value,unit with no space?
3.6,mL
